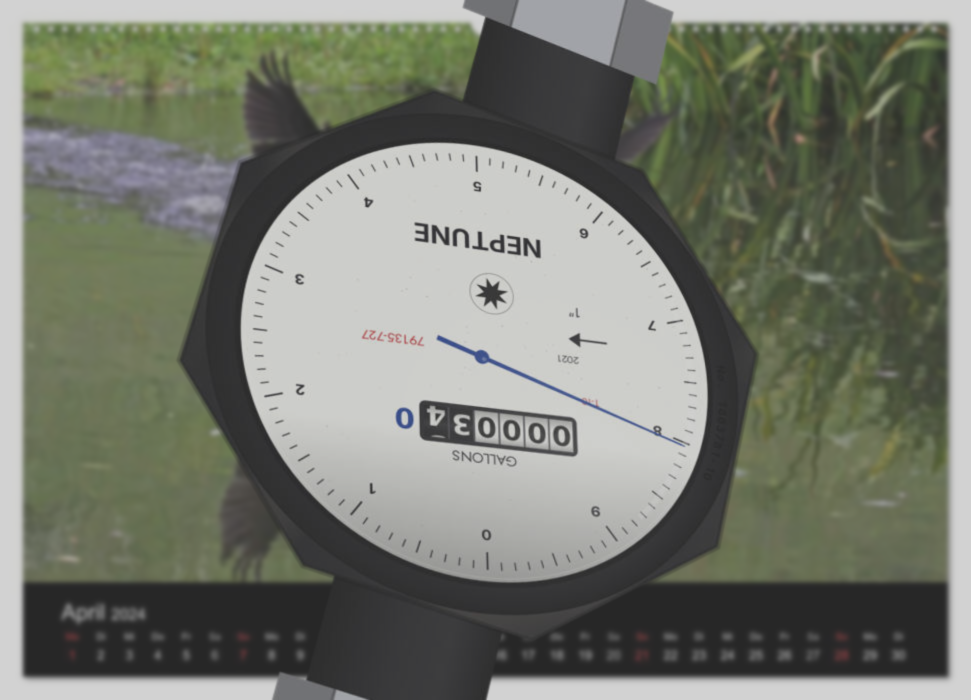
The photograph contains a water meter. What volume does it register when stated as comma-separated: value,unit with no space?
338.0,gal
